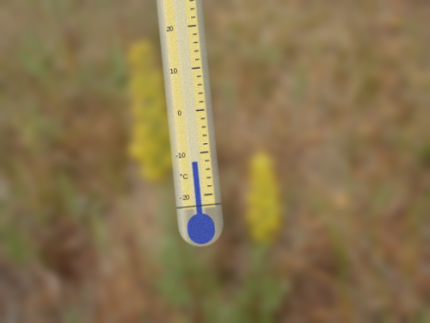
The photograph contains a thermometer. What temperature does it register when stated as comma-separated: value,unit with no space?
-12,°C
